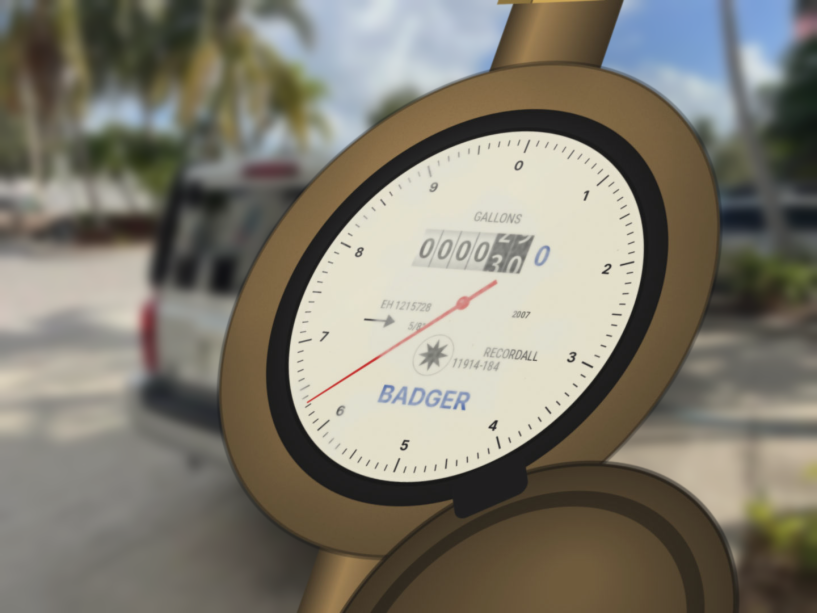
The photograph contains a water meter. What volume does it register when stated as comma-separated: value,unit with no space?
296.3,gal
